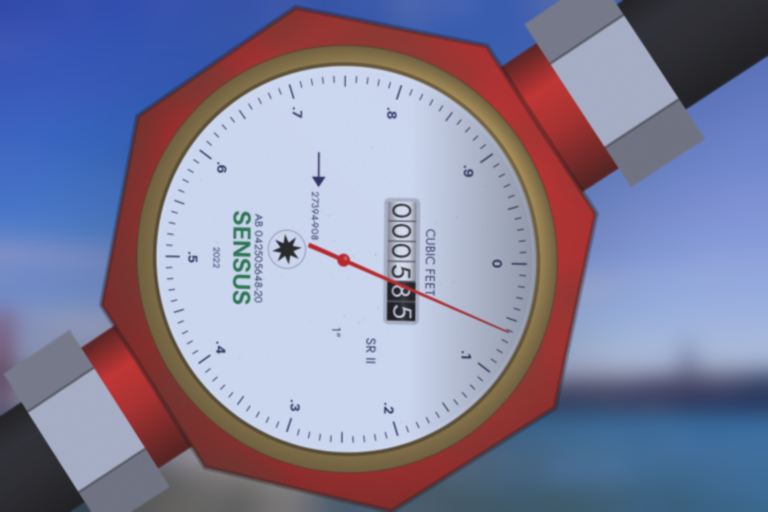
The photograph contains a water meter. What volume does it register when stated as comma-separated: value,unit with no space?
585.06,ft³
